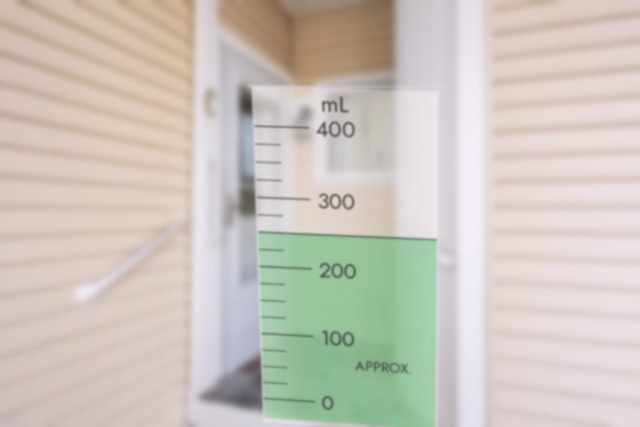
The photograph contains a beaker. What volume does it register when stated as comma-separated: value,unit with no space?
250,mL
